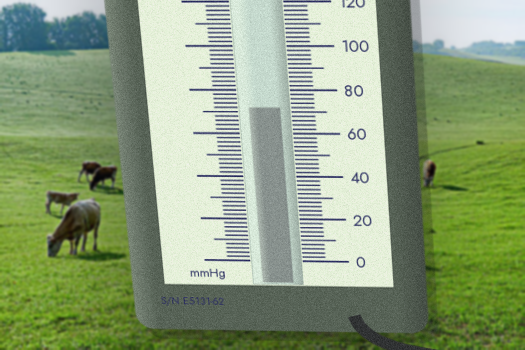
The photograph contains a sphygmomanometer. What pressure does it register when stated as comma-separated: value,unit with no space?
72,mmHg
